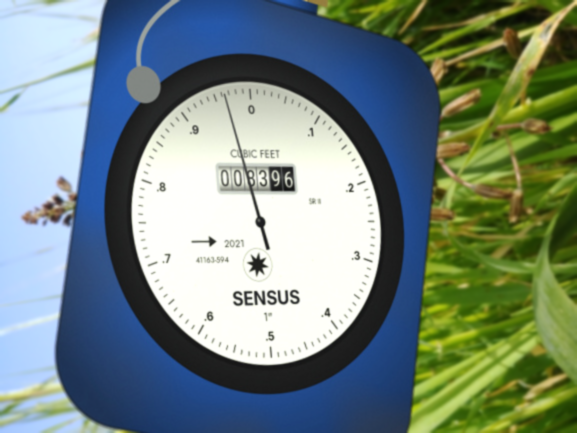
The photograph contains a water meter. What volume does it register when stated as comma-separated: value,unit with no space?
8395.96,ft³
